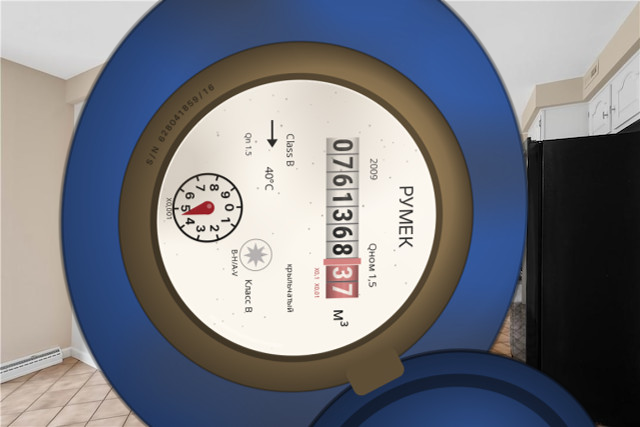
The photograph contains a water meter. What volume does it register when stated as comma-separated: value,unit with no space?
761368.374,m³
